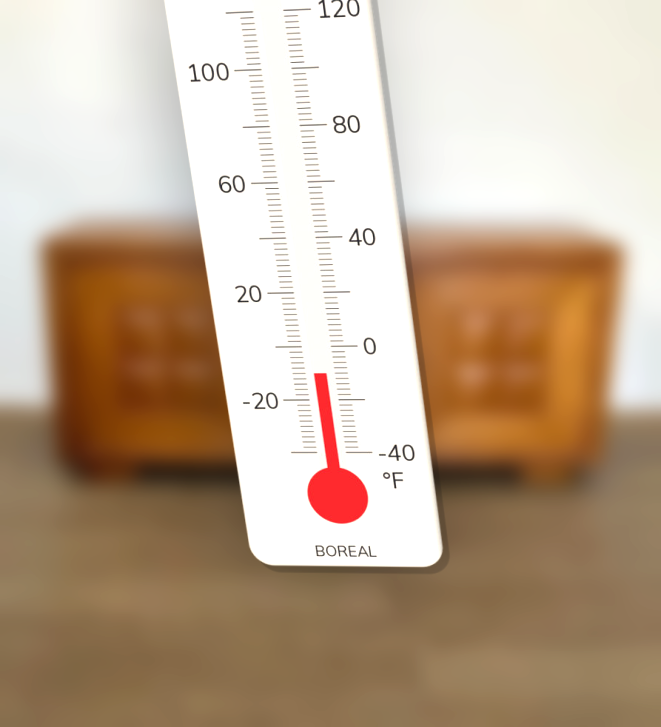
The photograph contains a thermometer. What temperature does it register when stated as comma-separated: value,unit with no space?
-10,°F
